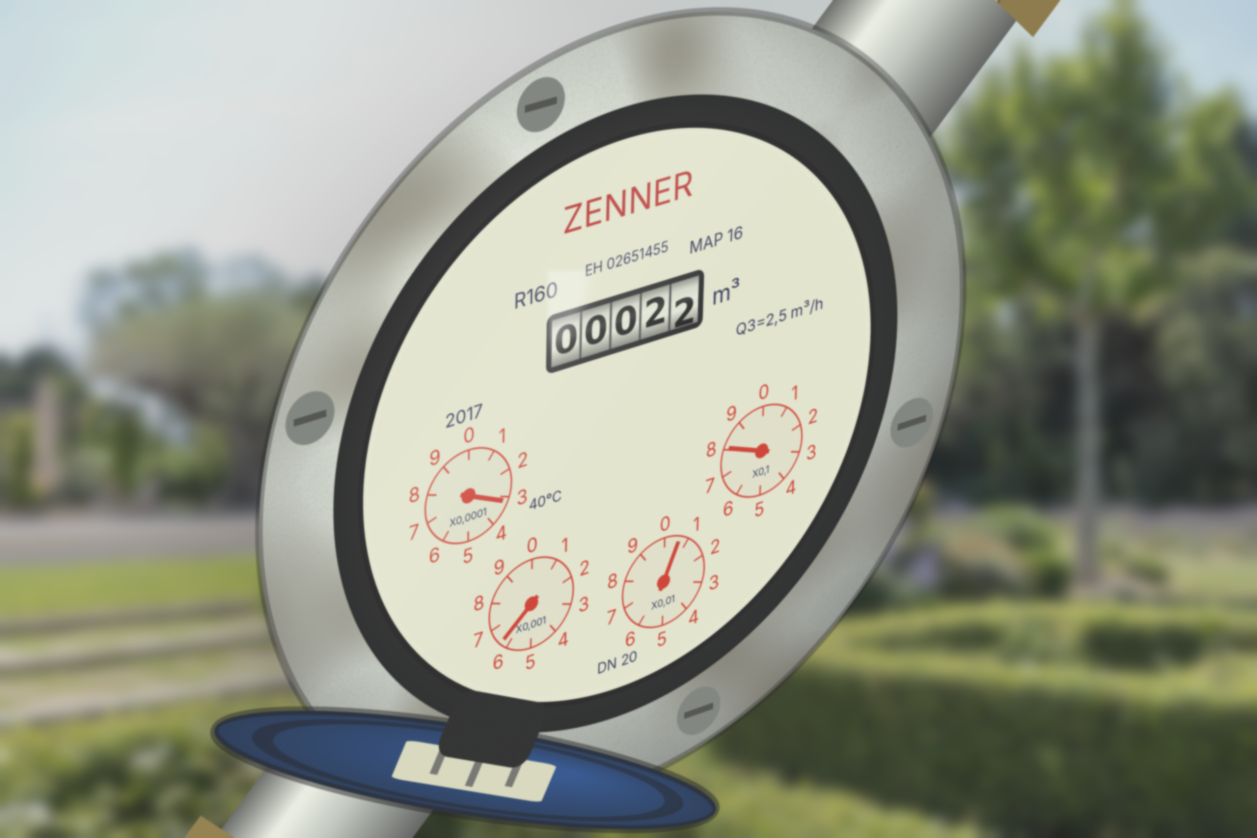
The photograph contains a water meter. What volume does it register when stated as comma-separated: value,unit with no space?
21.8063,m³
